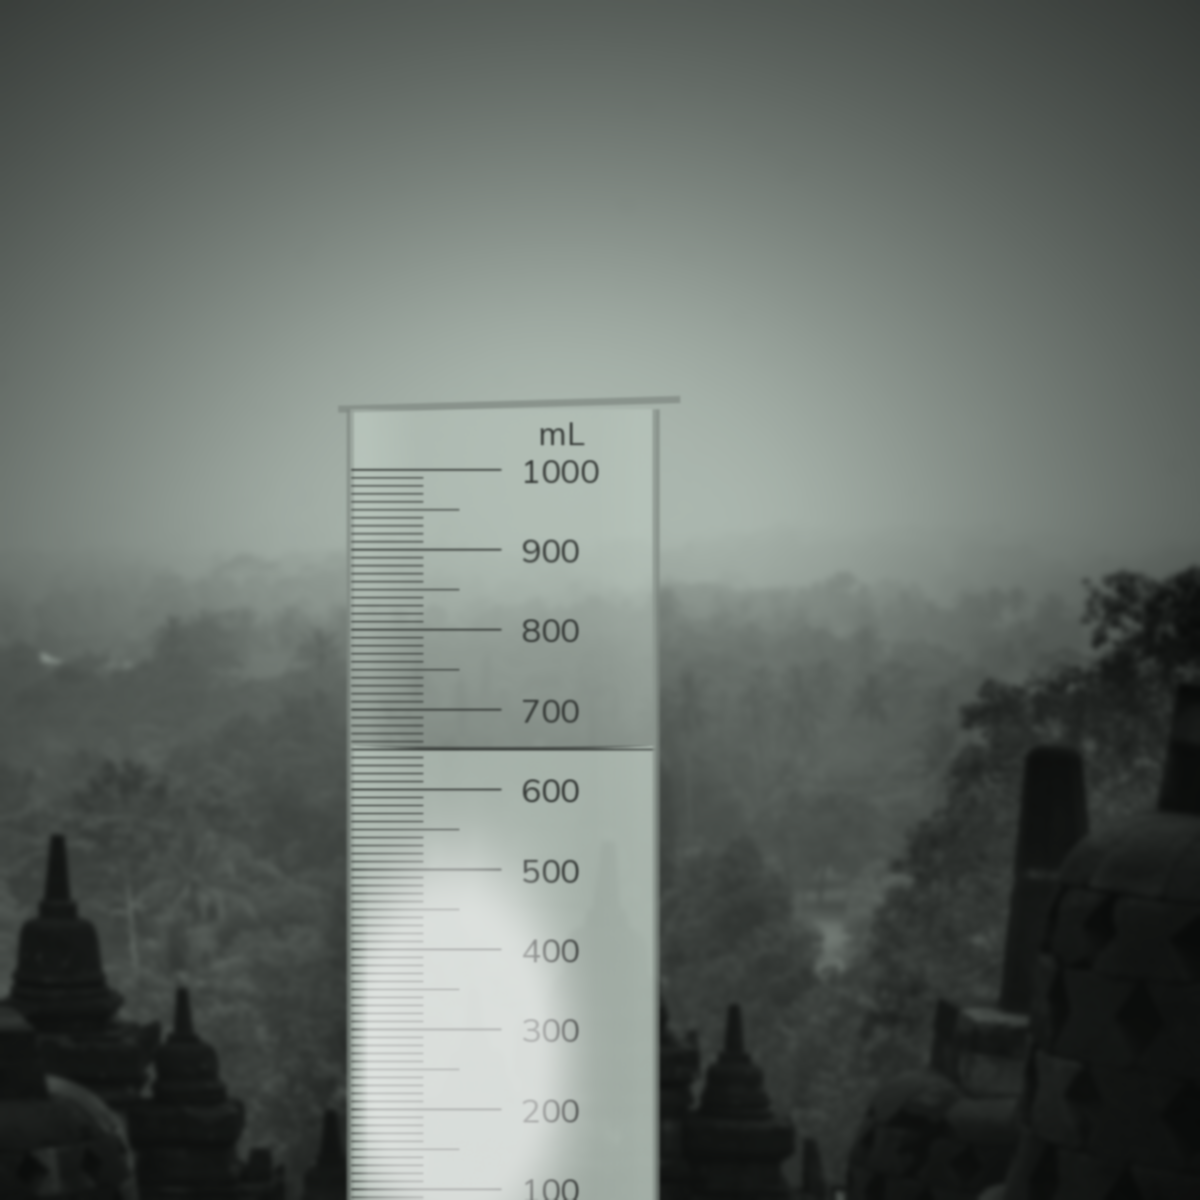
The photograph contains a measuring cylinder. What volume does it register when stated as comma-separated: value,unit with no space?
650,mL
